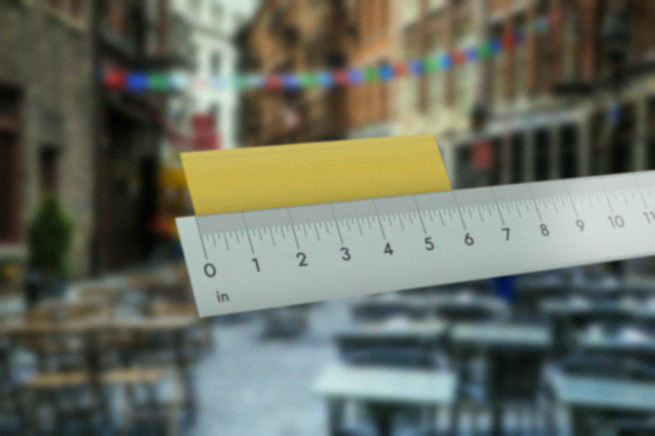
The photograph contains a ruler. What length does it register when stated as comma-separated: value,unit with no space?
6,in
